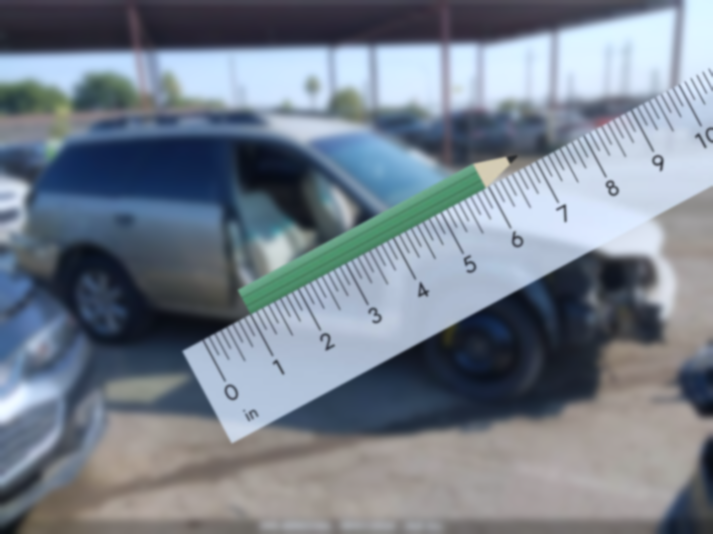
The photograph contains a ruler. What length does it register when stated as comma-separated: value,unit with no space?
5.75,in
